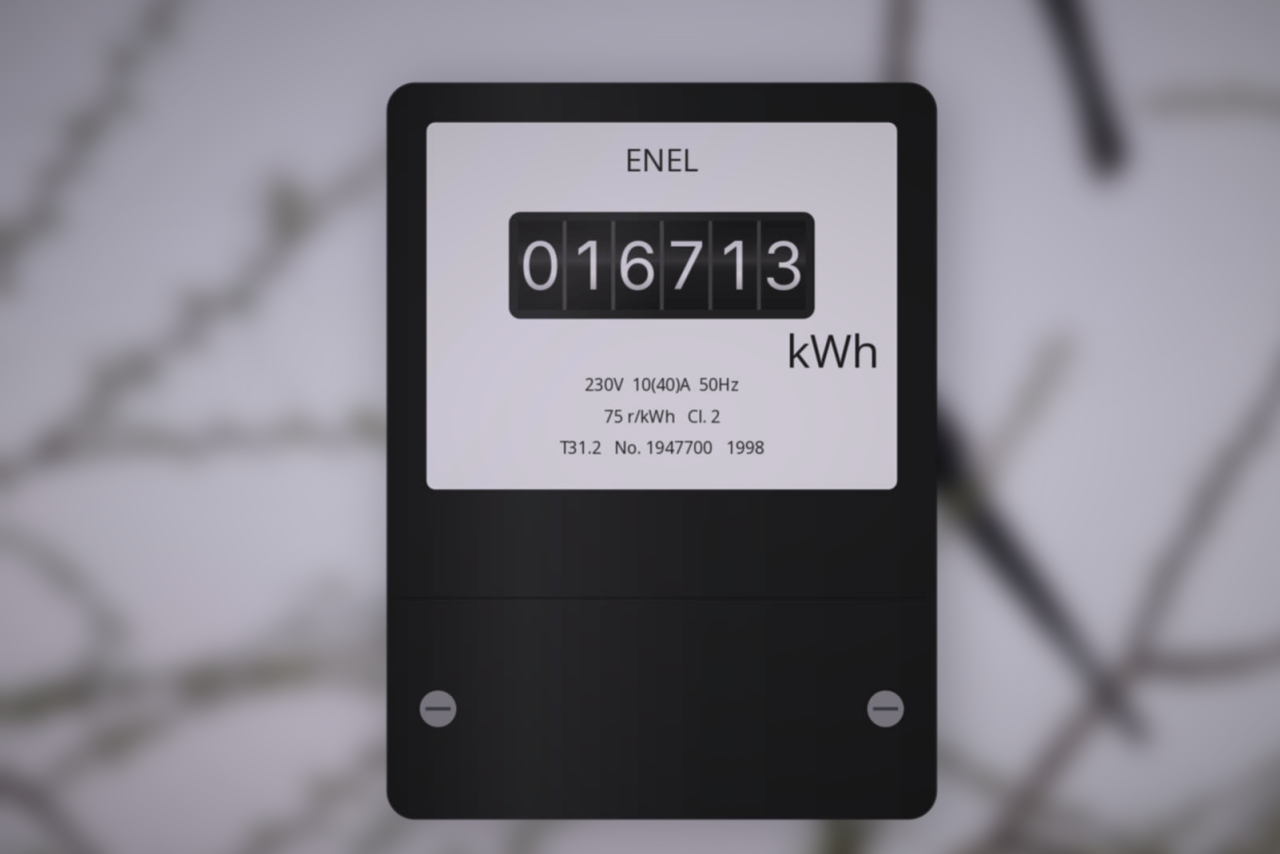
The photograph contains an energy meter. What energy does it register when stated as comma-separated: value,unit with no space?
16713,kWh
